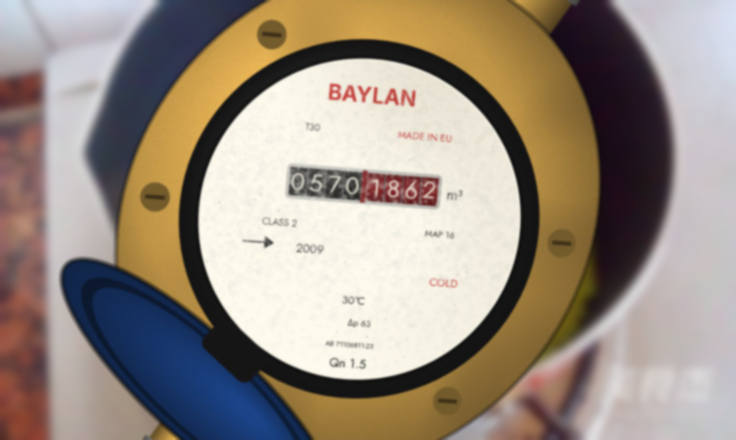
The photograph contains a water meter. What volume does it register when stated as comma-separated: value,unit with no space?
570.1862,m³
